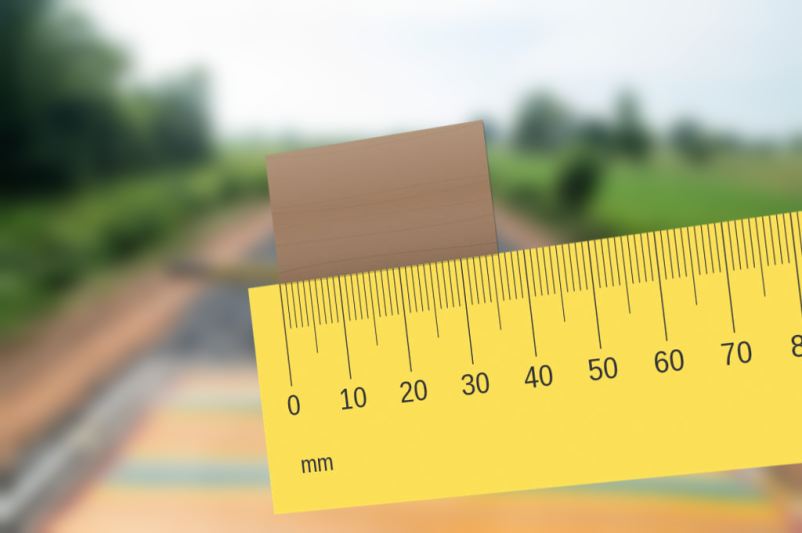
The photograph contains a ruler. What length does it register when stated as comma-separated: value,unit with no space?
36,mm
